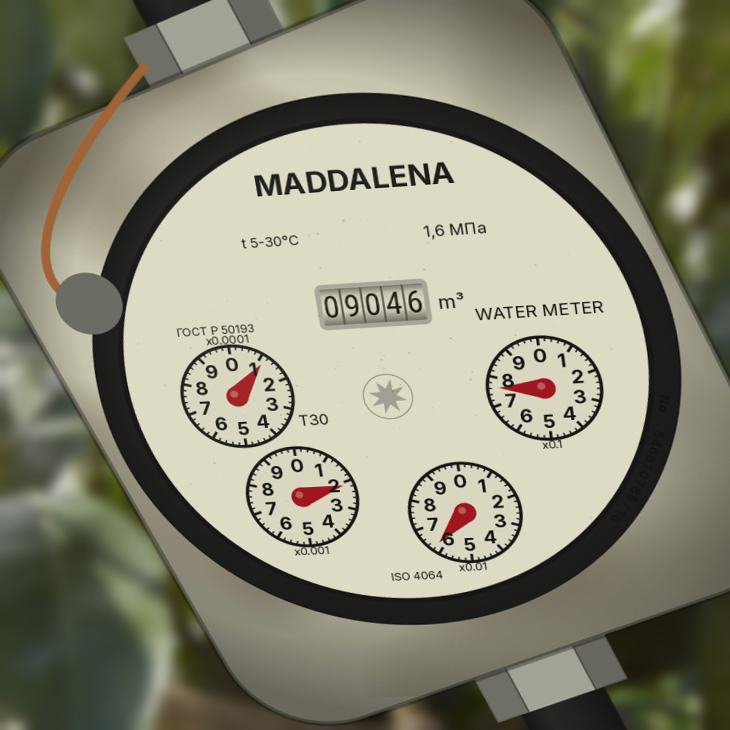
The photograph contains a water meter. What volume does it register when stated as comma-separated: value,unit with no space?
9046.7621,m³
